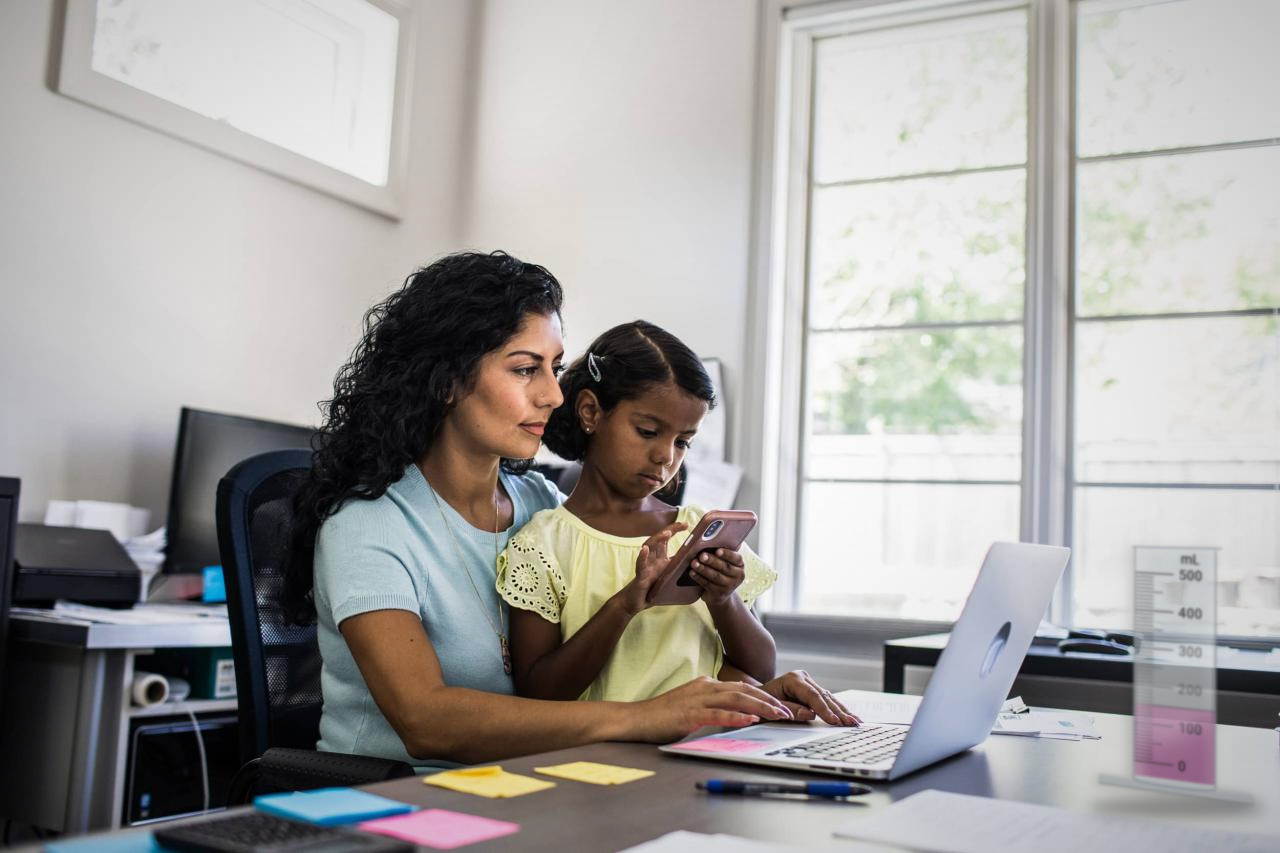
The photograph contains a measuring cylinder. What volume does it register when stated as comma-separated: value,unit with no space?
150,mL
